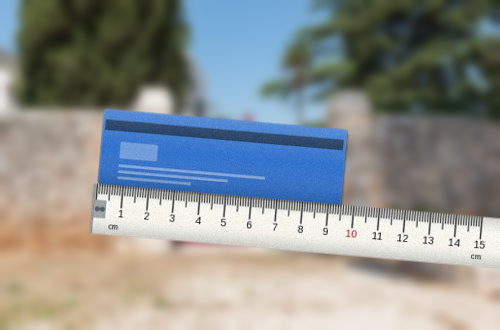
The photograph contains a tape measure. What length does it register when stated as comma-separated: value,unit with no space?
9.5,cm
